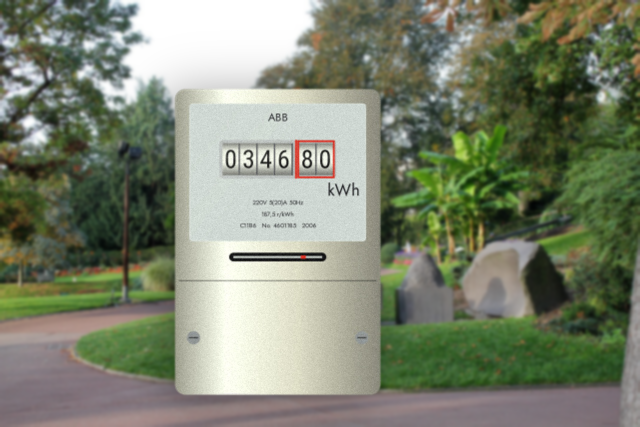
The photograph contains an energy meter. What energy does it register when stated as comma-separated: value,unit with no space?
346.80,kWh
